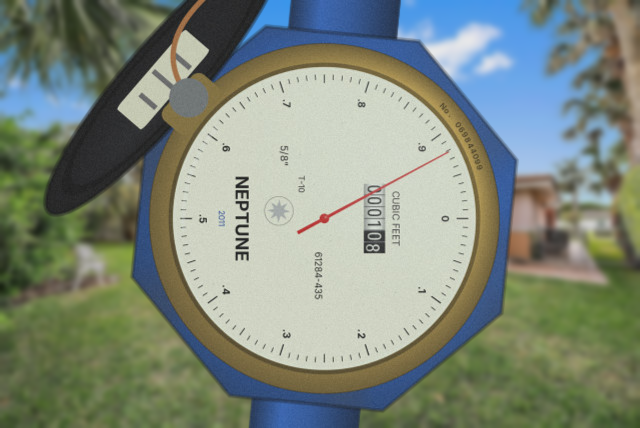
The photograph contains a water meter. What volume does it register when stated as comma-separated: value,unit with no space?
107.92,ft³
